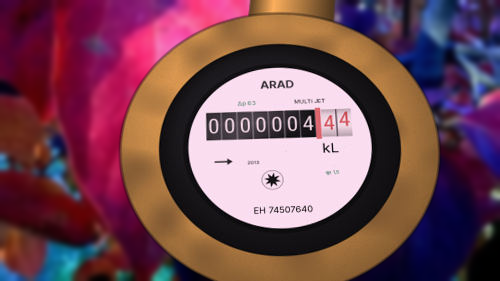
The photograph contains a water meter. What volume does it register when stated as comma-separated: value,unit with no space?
4.44,kL
